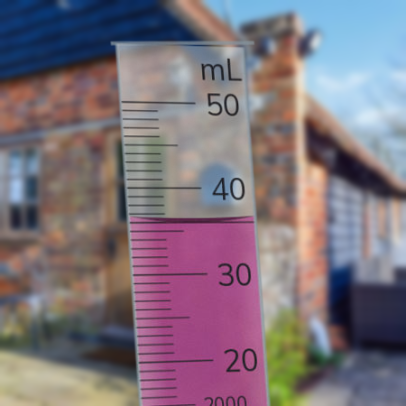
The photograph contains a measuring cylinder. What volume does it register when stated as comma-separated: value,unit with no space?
36,mL
